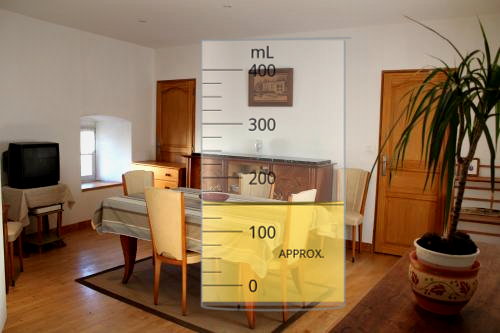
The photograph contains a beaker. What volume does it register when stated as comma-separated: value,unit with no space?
150,mL
